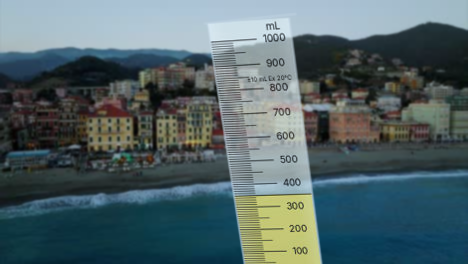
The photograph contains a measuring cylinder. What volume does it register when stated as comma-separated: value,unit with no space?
350,mL
